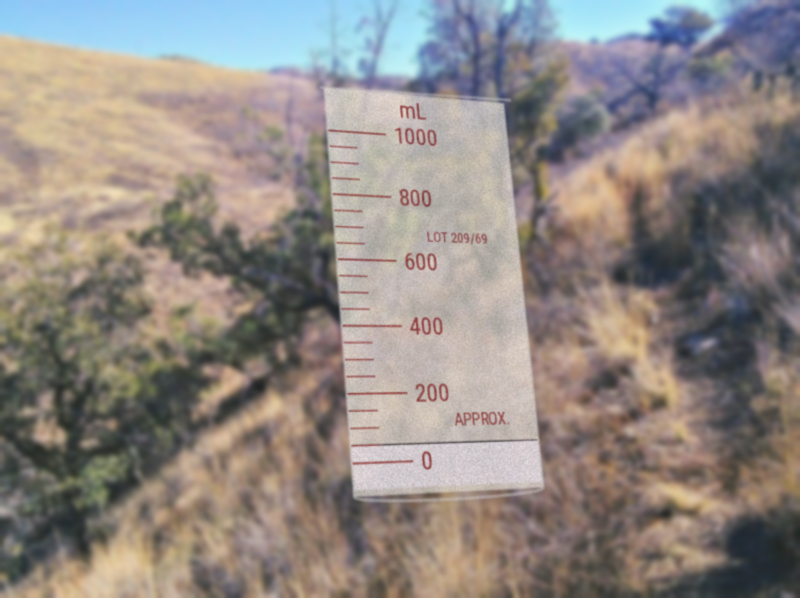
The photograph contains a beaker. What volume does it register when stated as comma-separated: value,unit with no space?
50,mL
